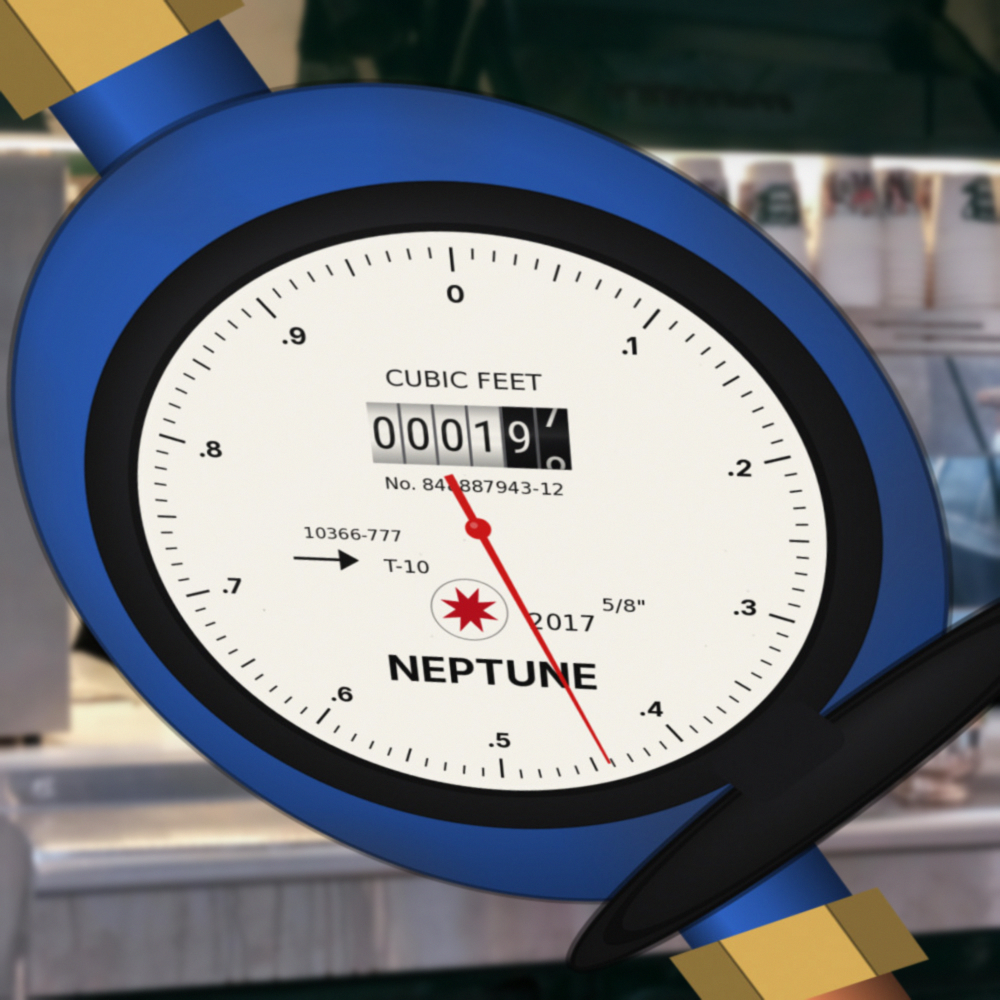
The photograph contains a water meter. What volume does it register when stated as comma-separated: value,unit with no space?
197.44,ft³
